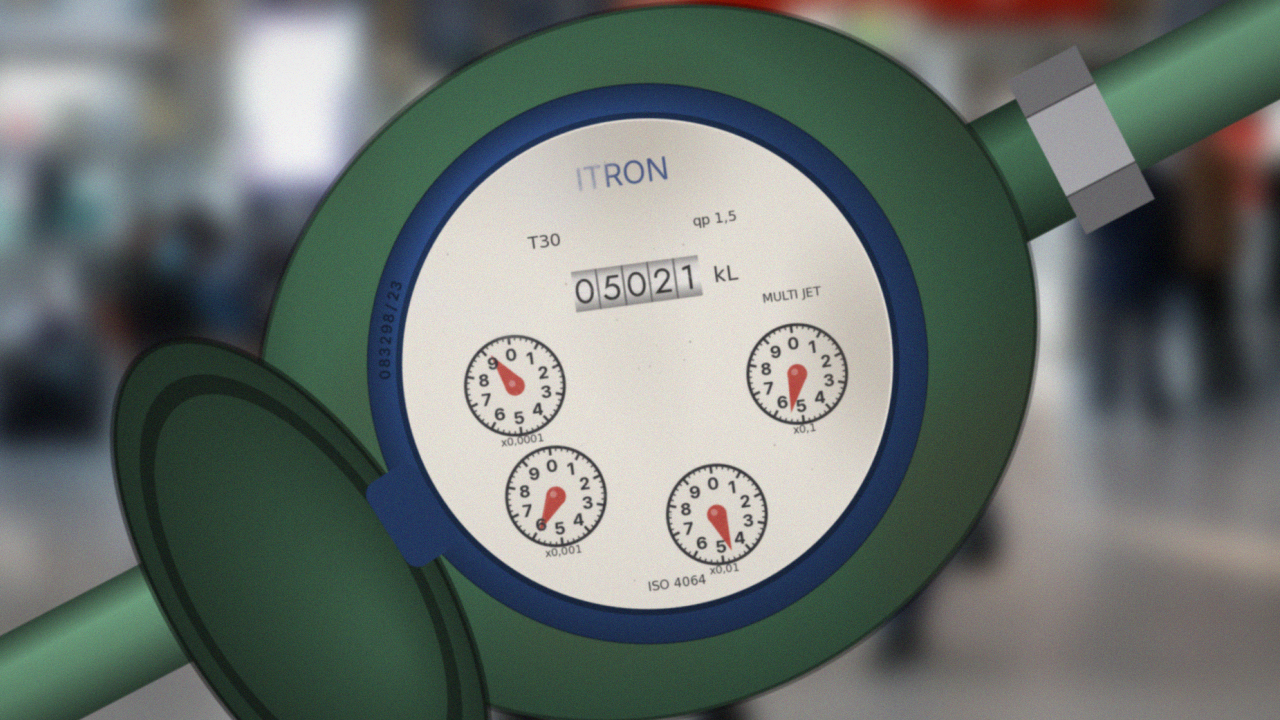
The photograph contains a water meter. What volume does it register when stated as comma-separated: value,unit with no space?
5021.5459,kL
